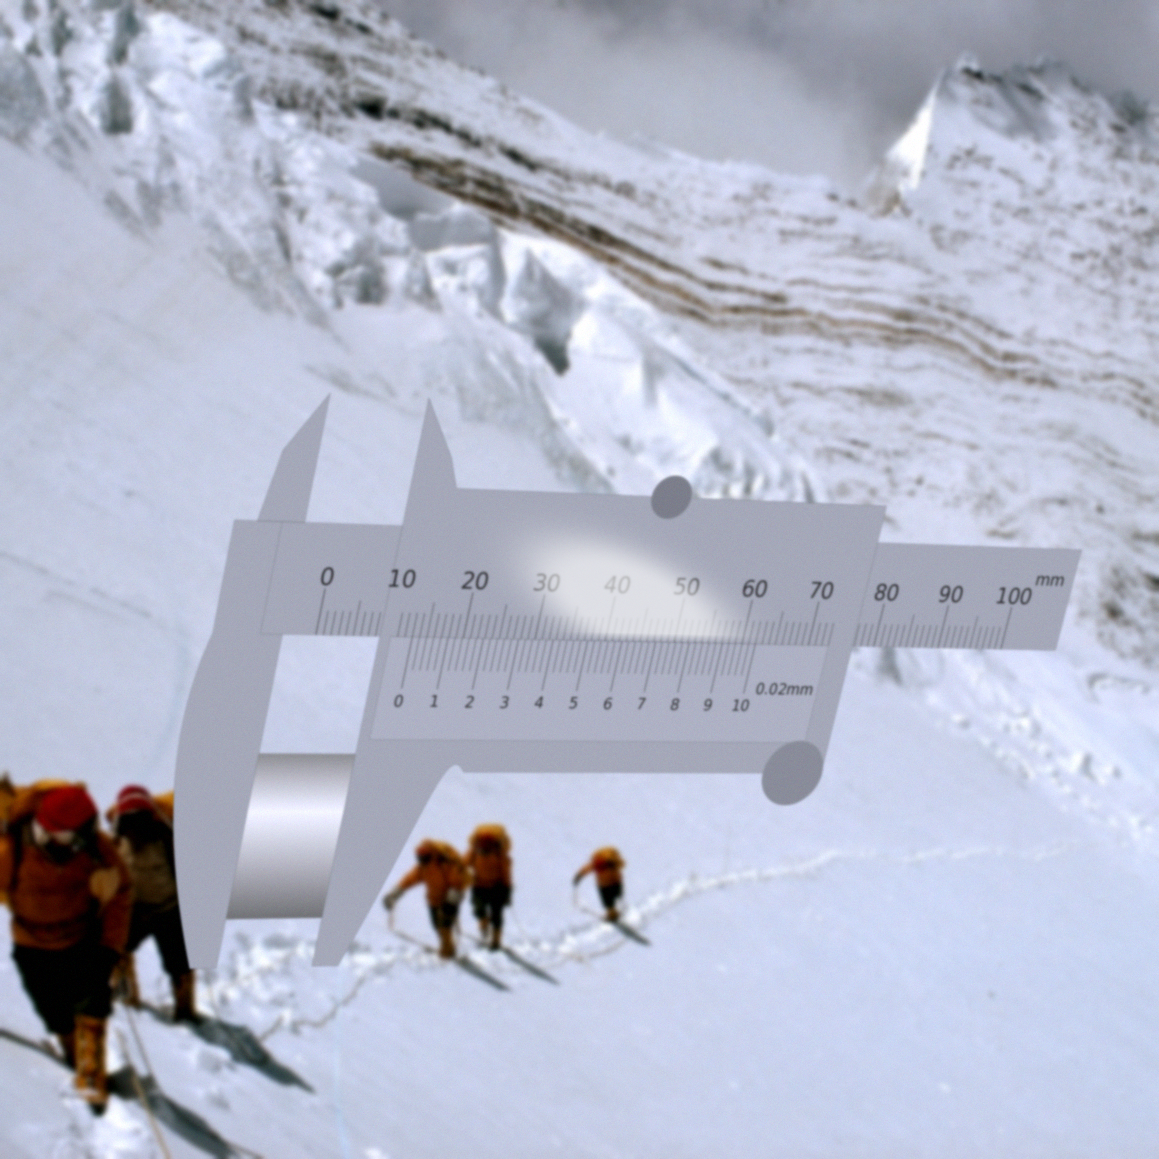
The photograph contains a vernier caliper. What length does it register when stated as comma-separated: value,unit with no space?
13.0,mm
